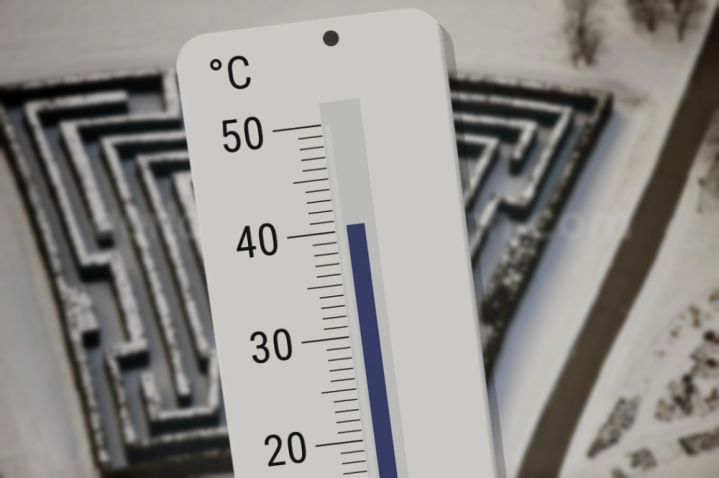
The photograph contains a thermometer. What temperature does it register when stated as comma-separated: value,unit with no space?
40.5,°C
